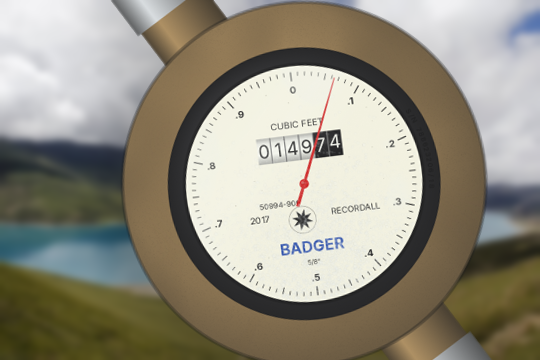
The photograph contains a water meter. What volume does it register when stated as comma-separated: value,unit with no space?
14974.06,ft³
